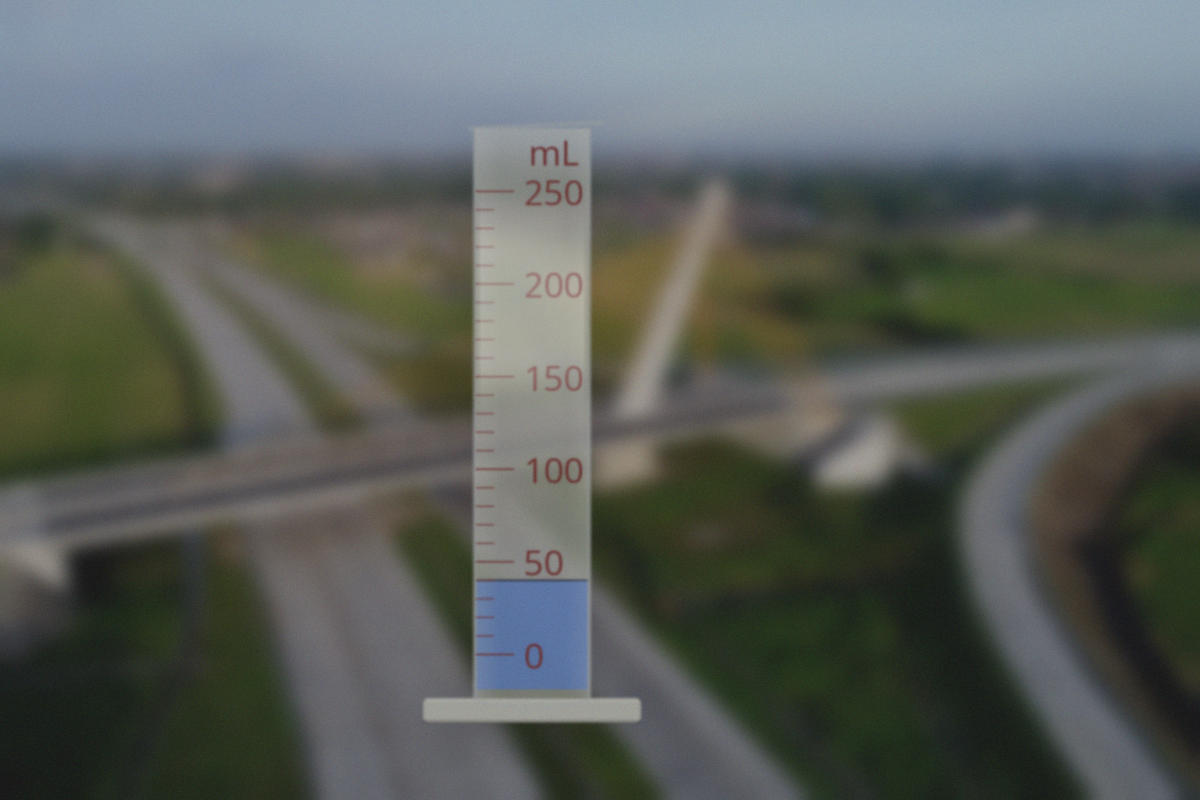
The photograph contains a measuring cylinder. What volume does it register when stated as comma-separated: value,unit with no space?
40,mL
